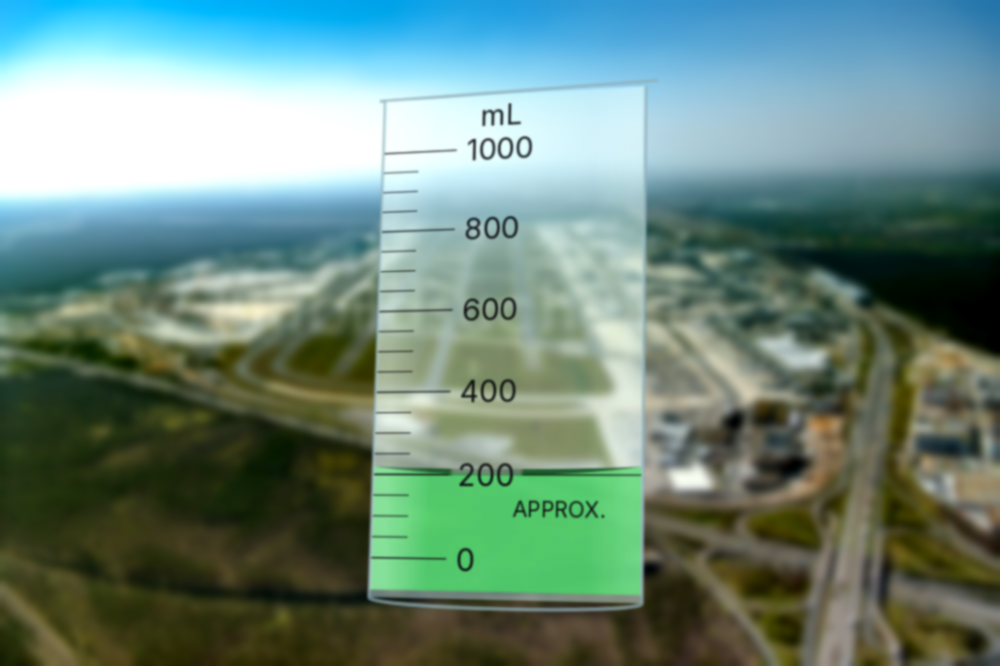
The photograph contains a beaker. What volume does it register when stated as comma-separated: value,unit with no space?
200,mL
